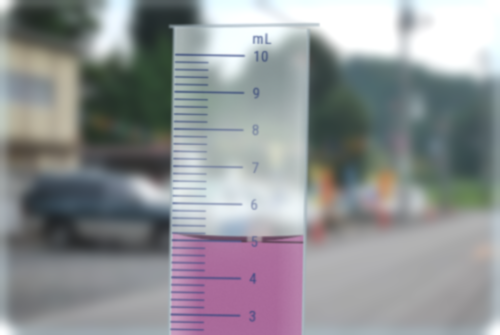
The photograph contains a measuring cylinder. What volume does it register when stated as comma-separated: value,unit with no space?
5,mL
